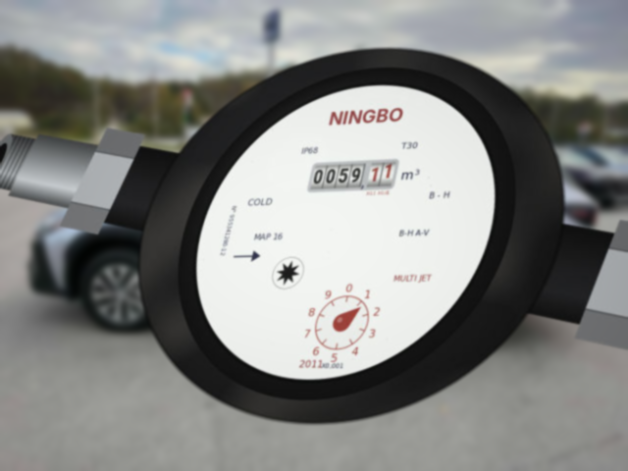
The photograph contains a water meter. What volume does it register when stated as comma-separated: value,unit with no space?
59.111,m³
